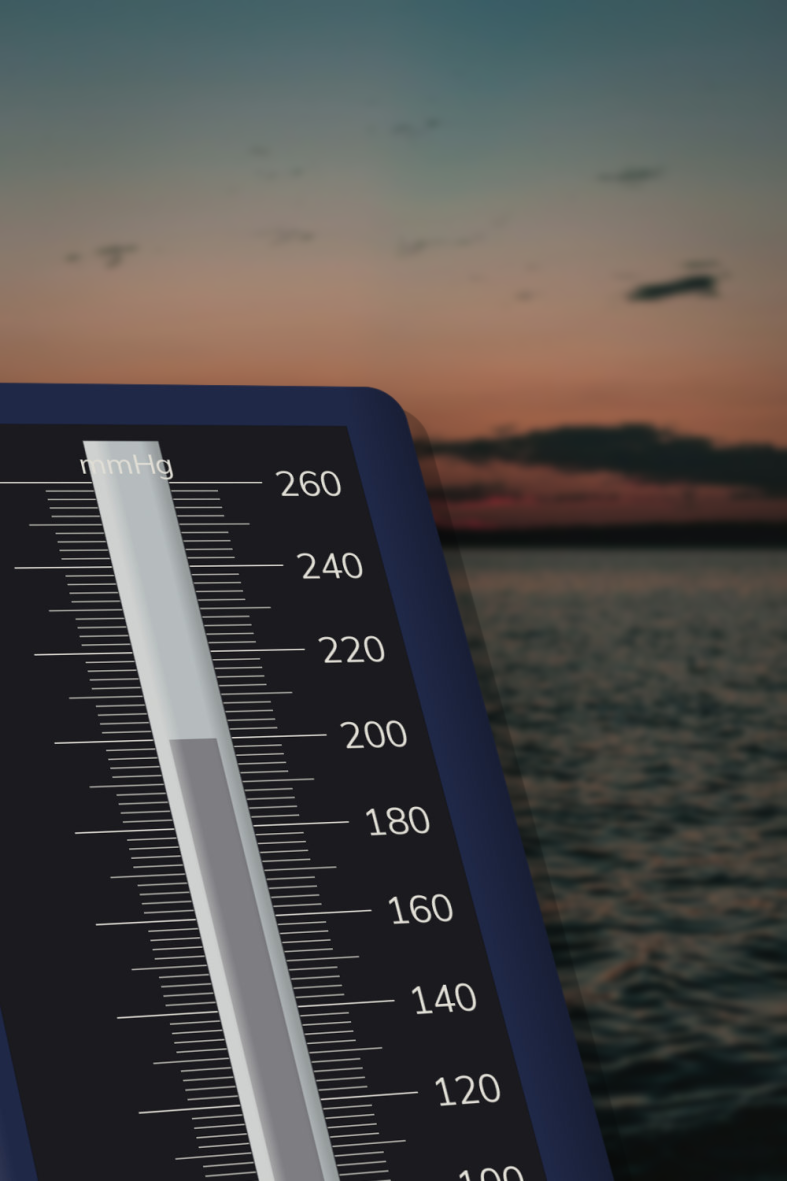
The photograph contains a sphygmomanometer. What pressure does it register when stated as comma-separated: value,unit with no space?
200,mmHg
